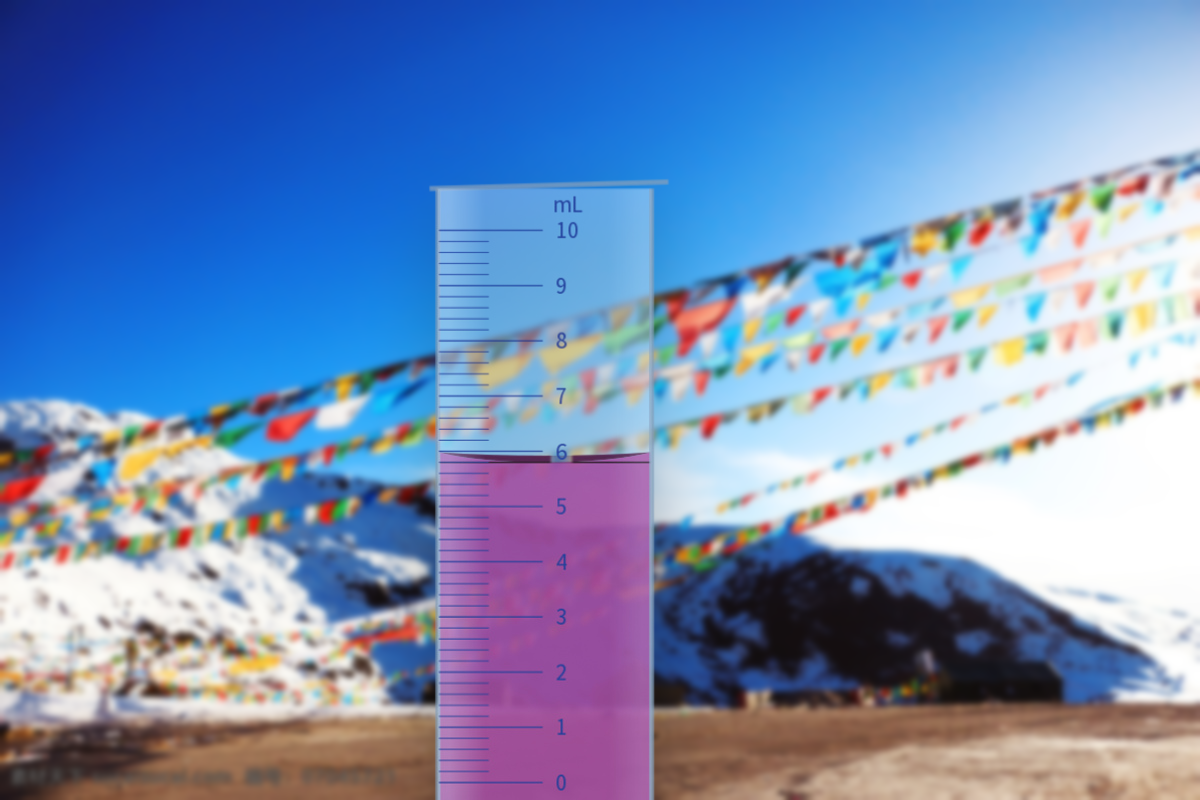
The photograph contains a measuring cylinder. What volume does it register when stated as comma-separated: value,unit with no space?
5.8,mL
